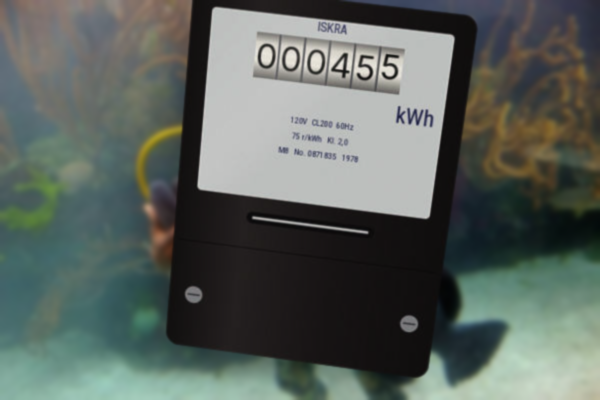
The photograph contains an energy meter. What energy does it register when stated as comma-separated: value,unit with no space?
455,kWh
